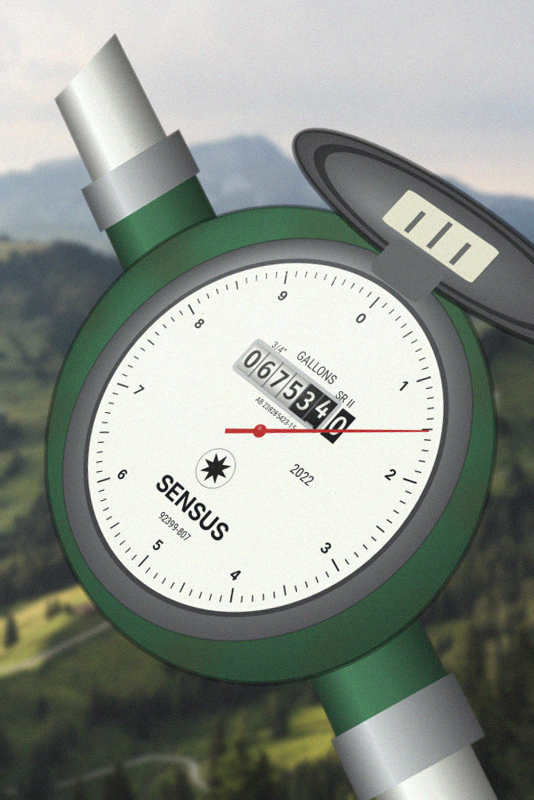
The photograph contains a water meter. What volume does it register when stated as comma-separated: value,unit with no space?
675341.5,gal
